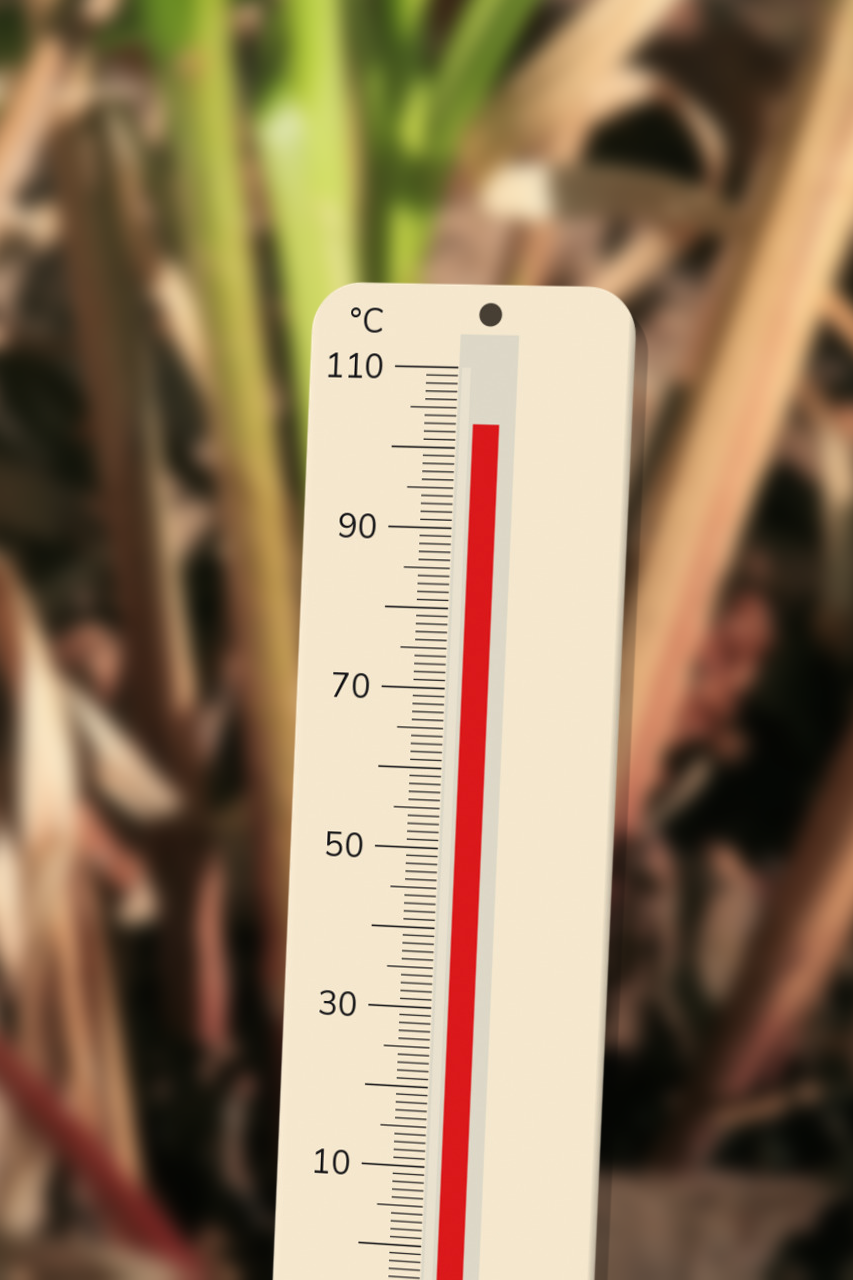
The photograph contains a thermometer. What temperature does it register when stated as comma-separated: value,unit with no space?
103,°C
